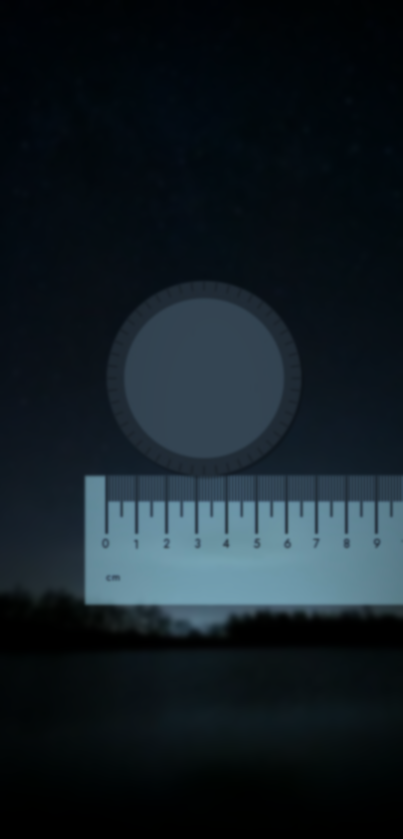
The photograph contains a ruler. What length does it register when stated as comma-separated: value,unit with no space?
6.5,cm
